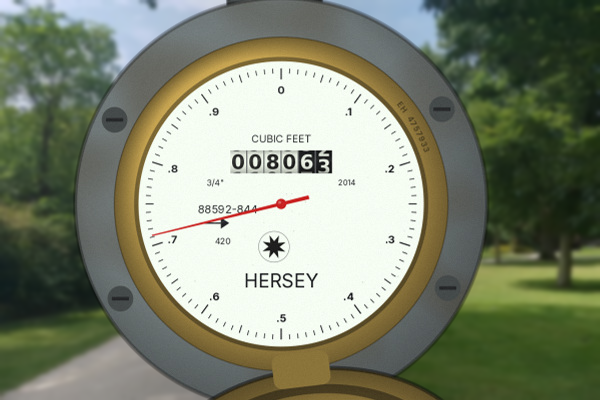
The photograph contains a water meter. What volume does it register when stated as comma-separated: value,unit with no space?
8062.71,ft³
